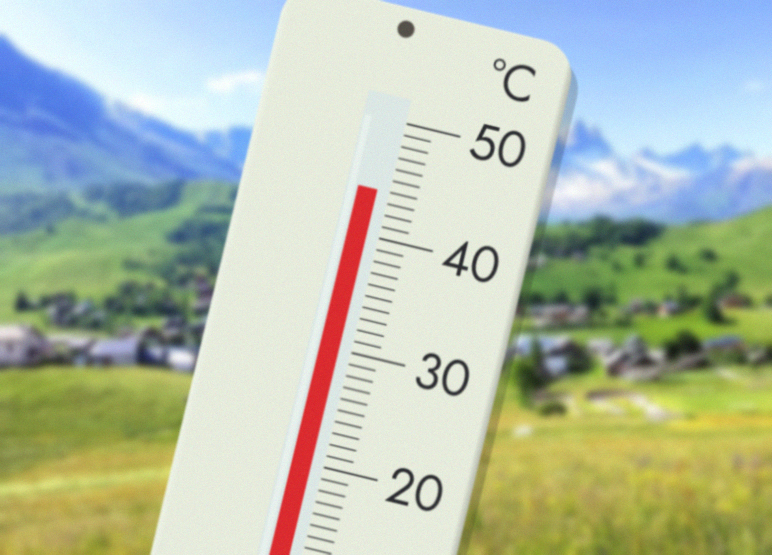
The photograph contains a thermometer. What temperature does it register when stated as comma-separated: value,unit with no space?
44,°C
